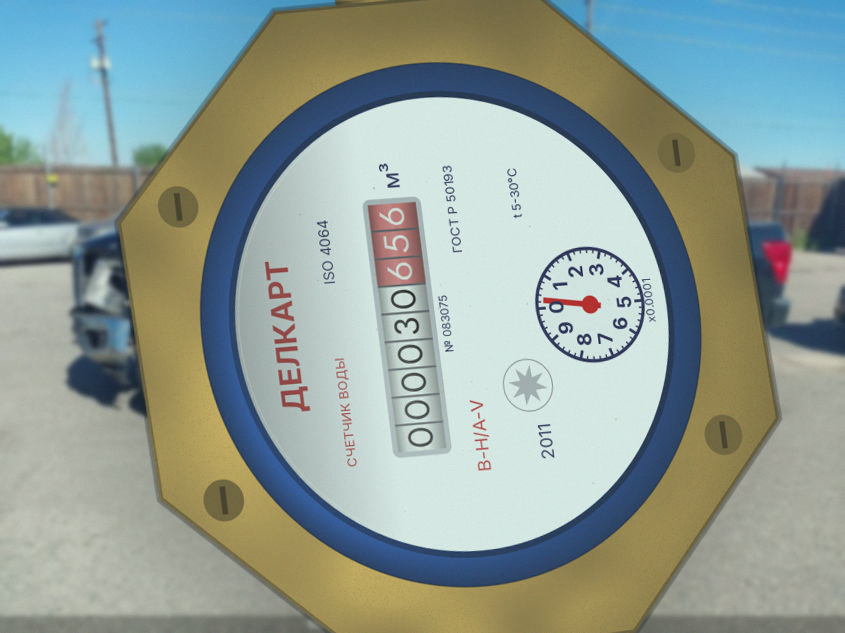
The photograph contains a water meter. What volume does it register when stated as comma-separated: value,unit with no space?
30.6560,m³
